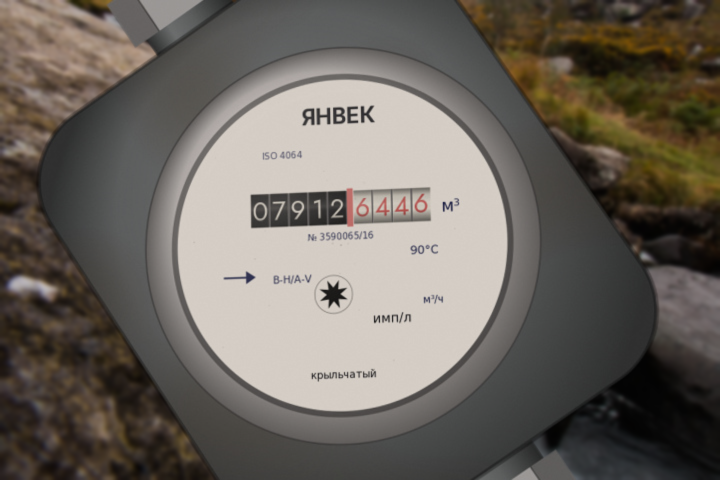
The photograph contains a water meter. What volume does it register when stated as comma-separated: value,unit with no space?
7912.6446,m³
